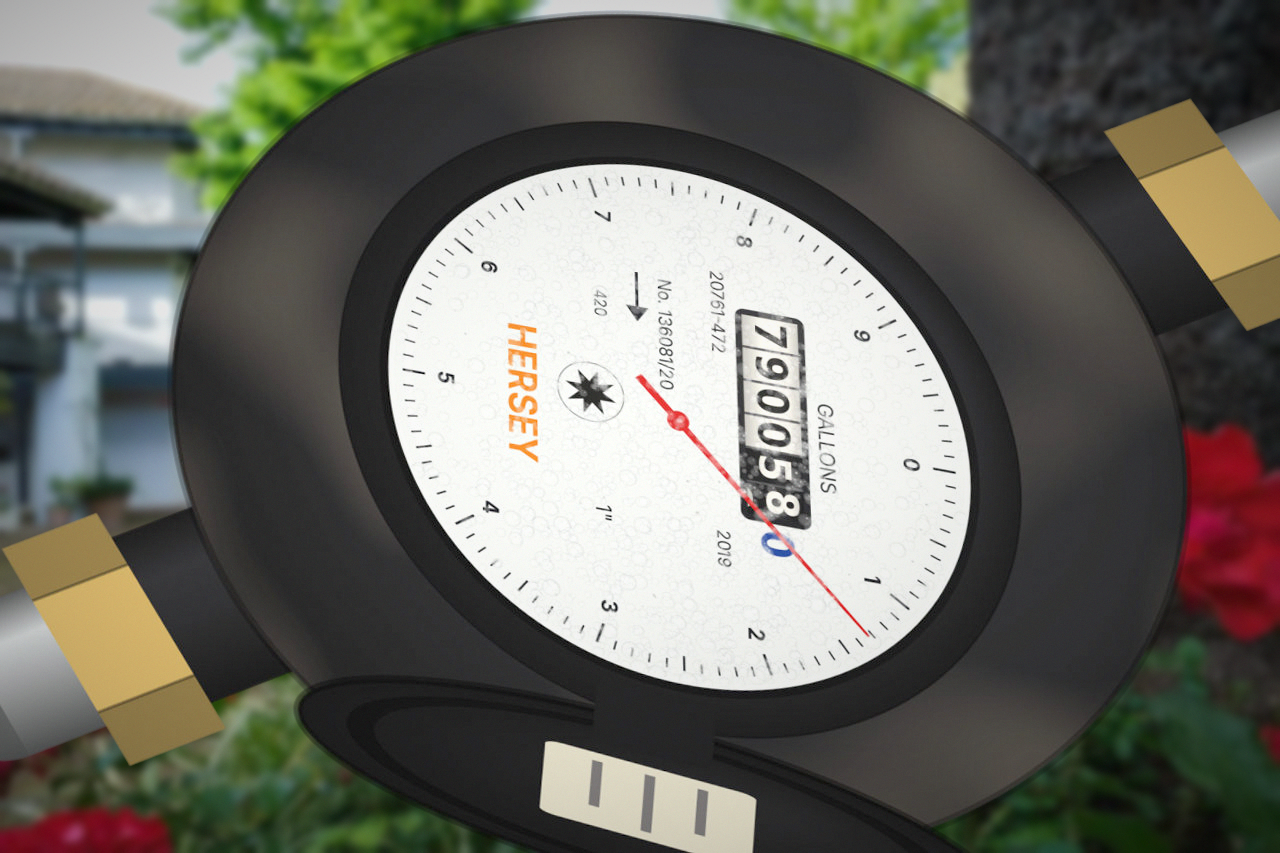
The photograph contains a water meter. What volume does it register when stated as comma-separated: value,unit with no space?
7900581.3,gal
